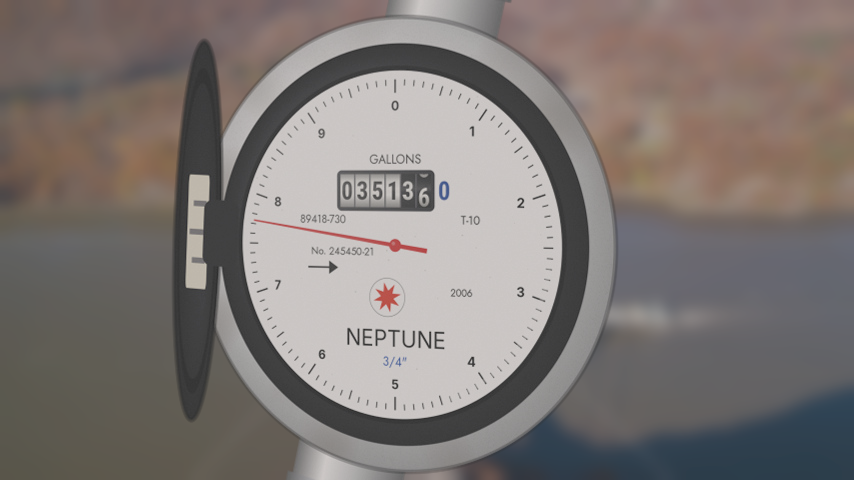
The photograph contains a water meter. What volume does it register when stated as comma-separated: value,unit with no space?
351357.7,gal
